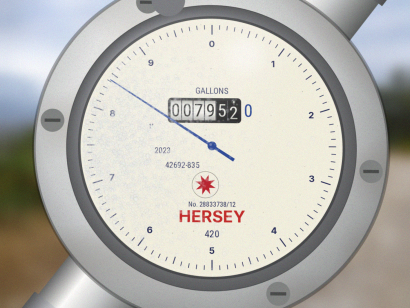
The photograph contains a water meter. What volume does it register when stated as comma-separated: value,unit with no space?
79518.4,gal
